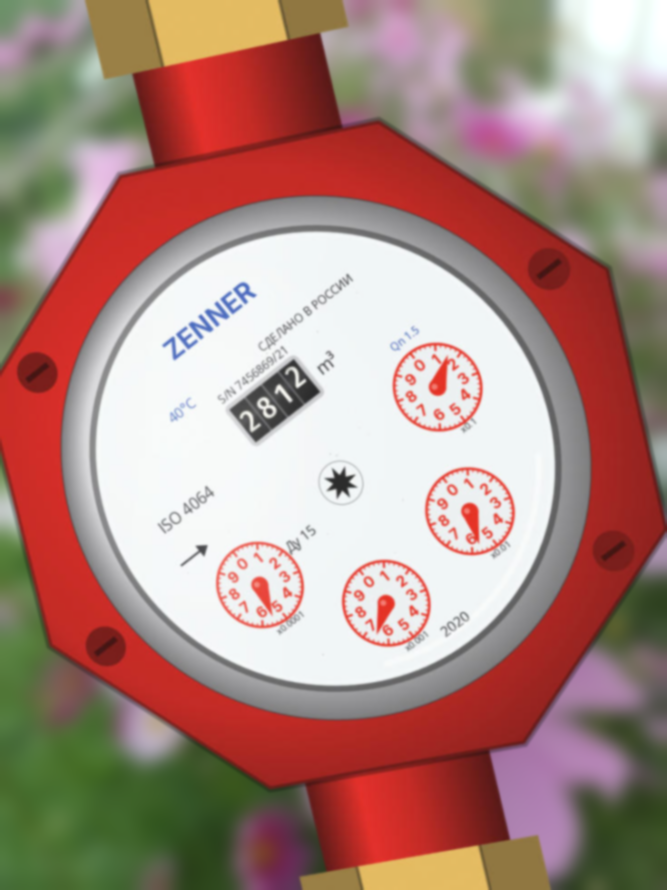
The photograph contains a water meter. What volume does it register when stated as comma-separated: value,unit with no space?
2812.1565,m³
